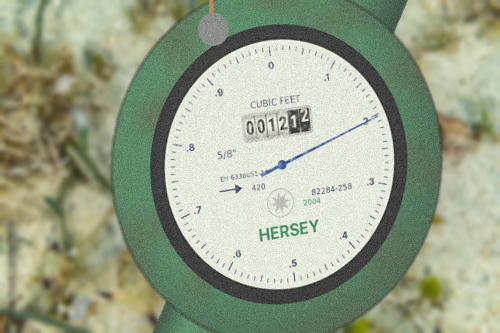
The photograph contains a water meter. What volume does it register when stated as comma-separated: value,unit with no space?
1212.20,ft³
